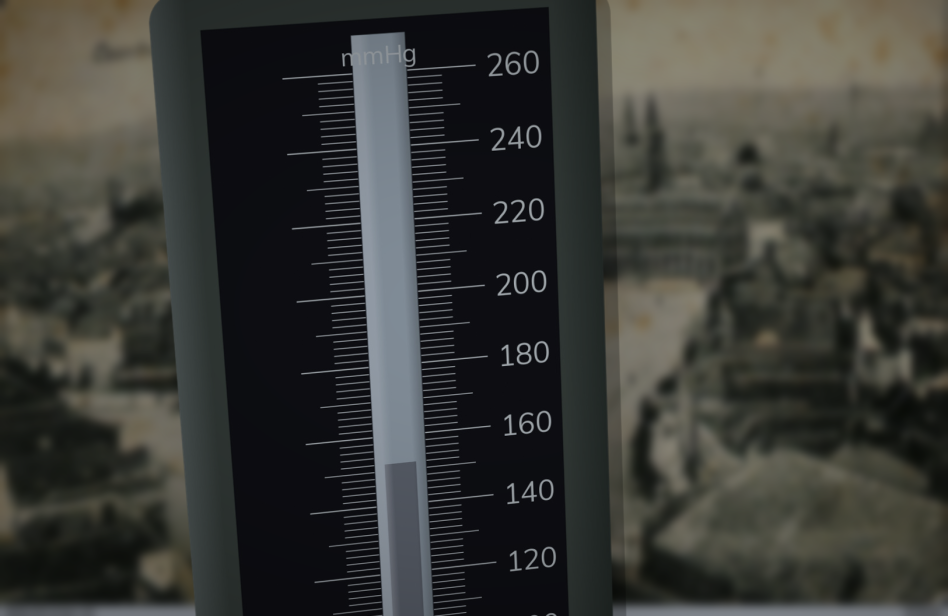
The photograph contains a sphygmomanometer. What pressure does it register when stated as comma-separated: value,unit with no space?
152,mmHg
